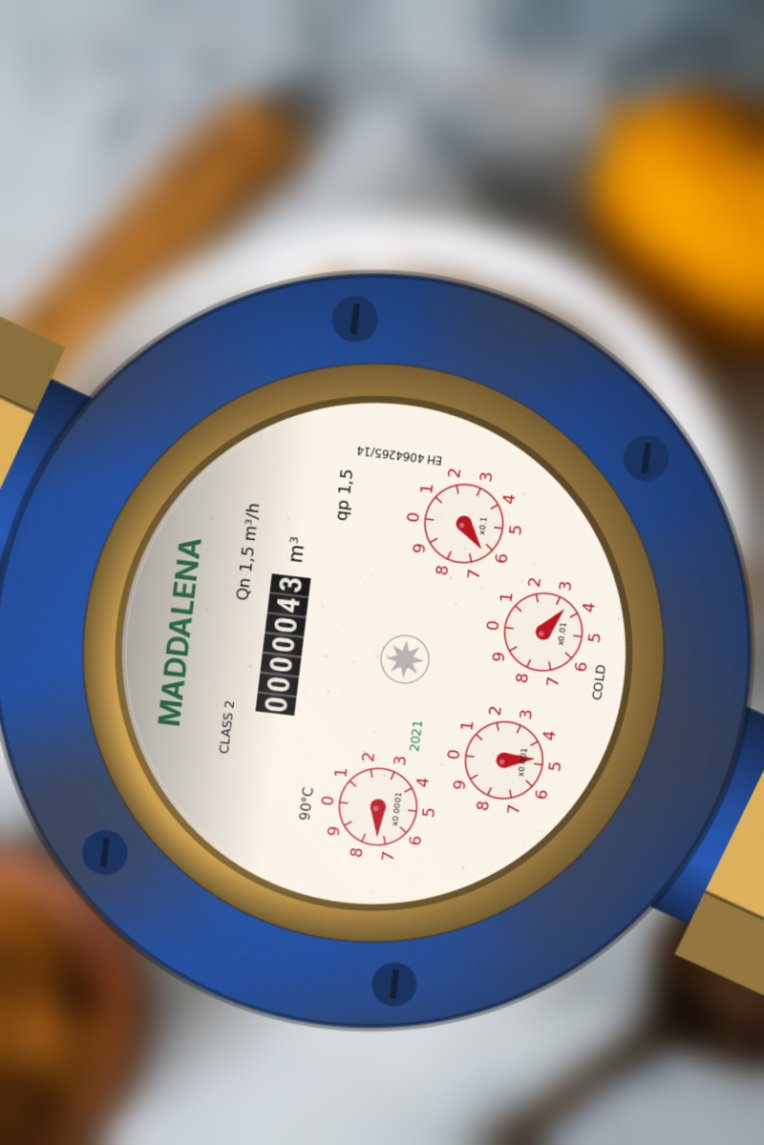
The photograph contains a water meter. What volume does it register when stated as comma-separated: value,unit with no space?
43.6347,m³
